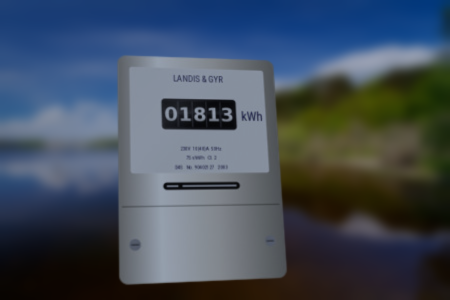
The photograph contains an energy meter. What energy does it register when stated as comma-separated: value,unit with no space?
1813,kWh
